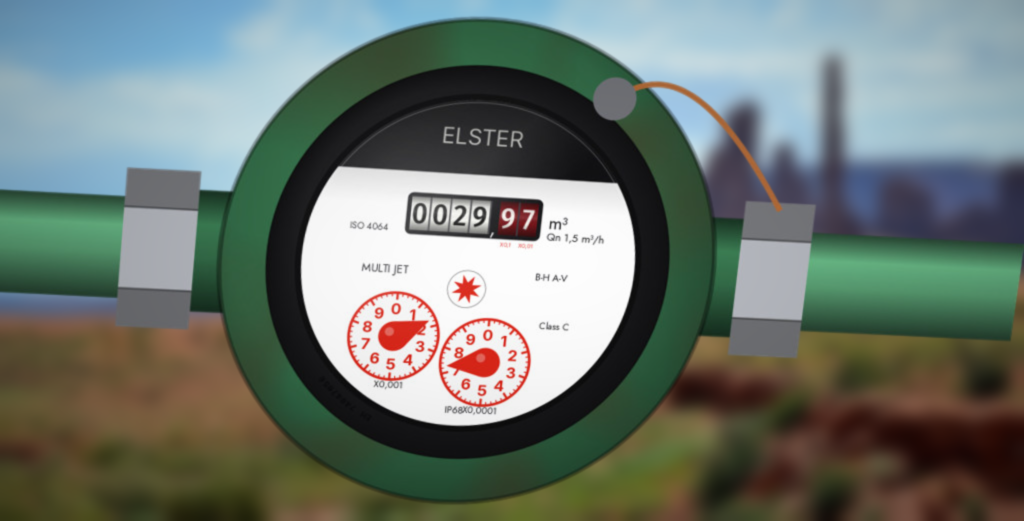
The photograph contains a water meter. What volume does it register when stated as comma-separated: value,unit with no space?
29.9717,m³
